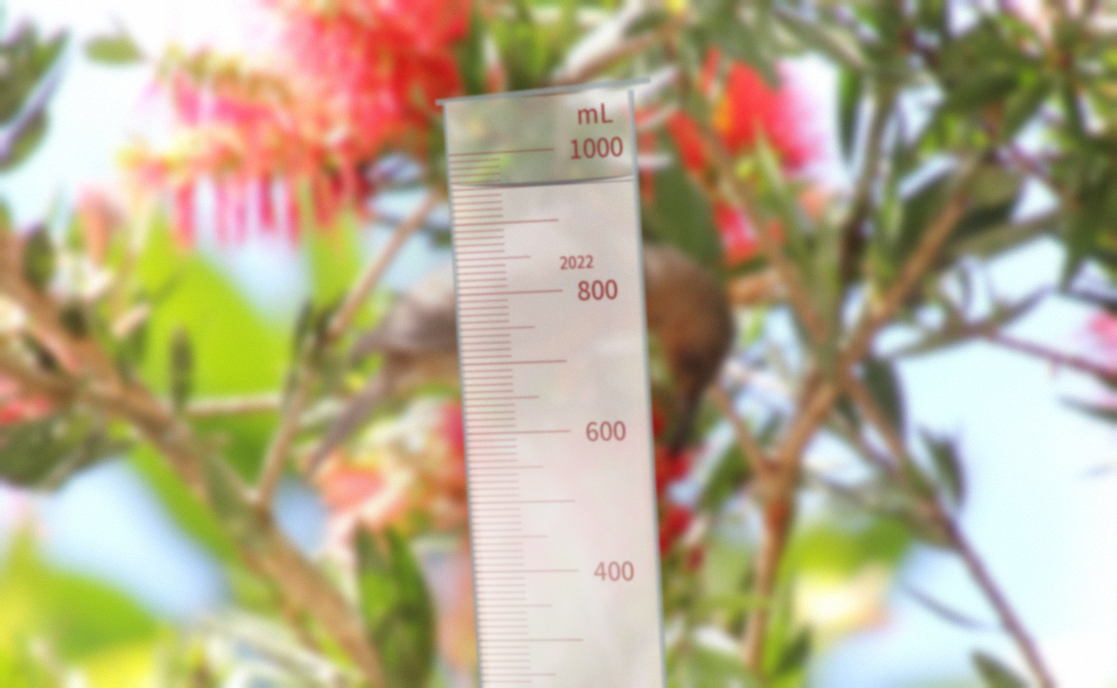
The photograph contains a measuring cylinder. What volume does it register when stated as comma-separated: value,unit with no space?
950,mL
